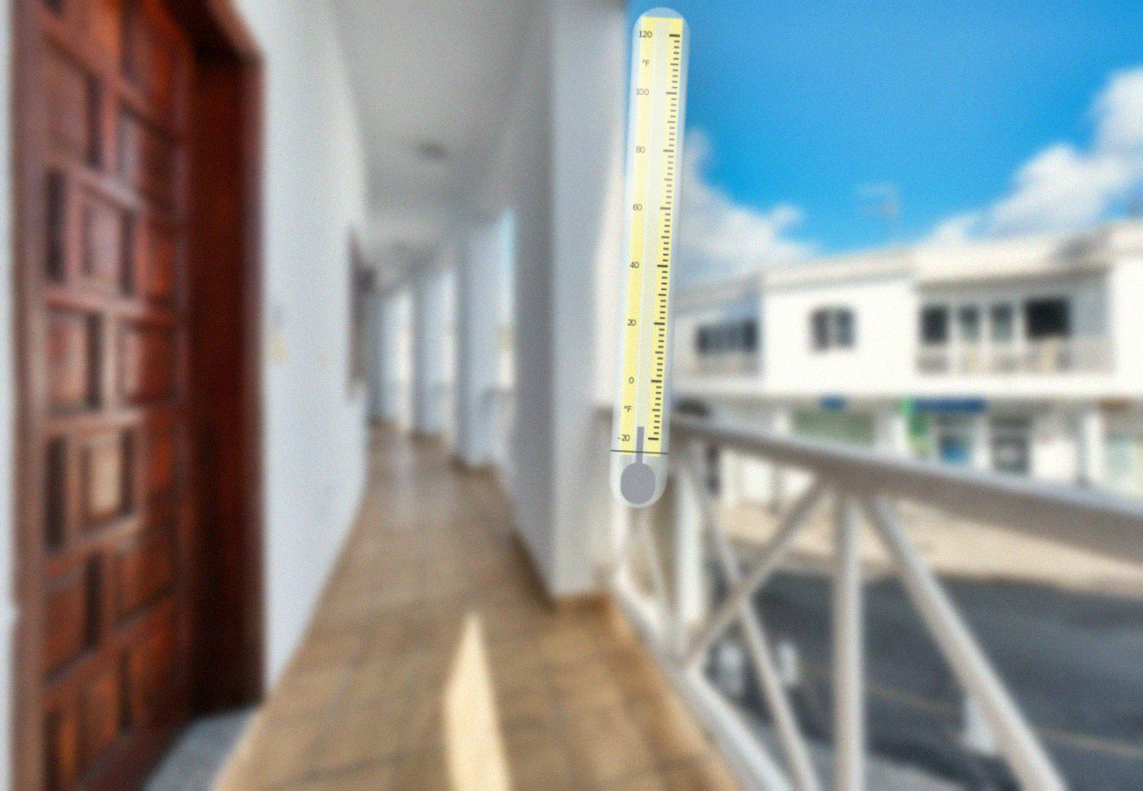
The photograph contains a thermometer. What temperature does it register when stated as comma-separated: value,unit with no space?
-16,°F
